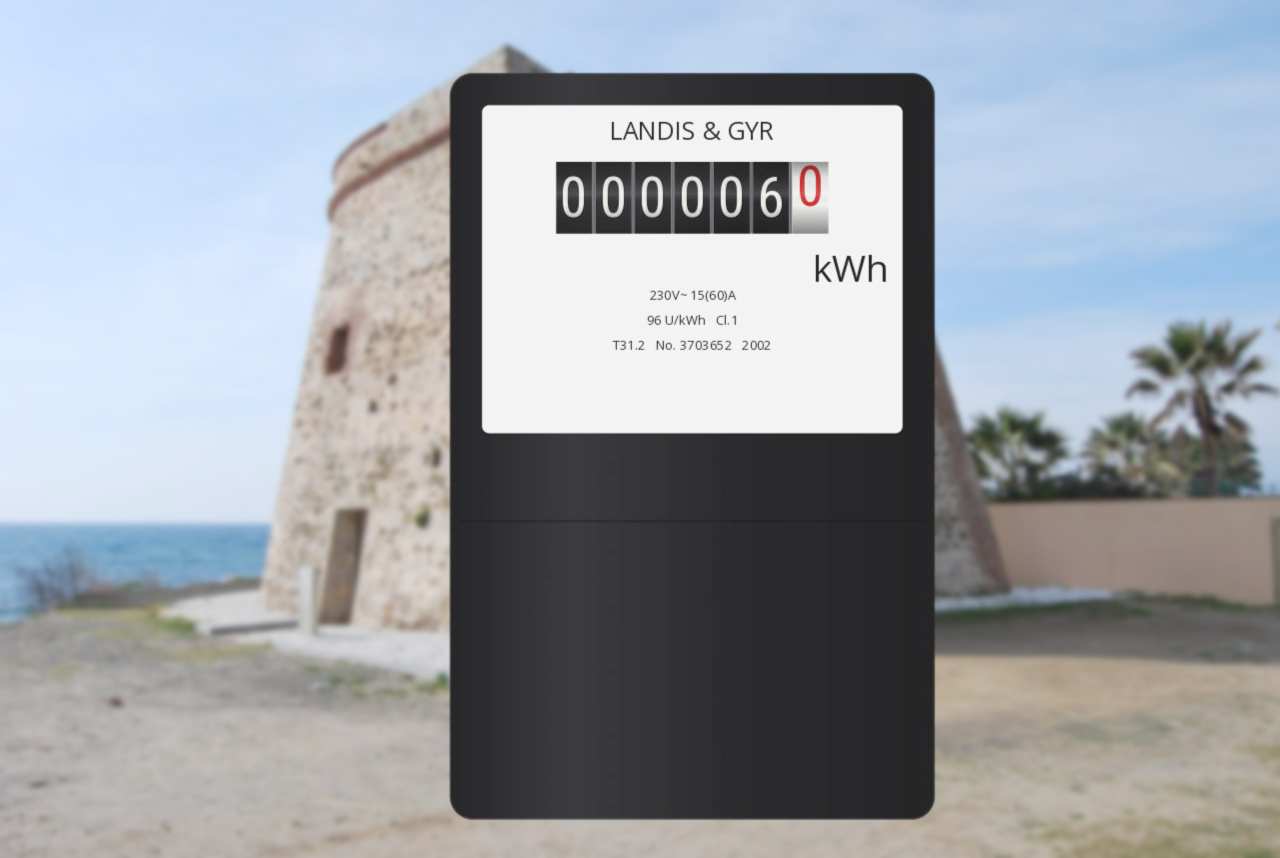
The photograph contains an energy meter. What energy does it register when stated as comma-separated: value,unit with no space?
6.0,kWh
